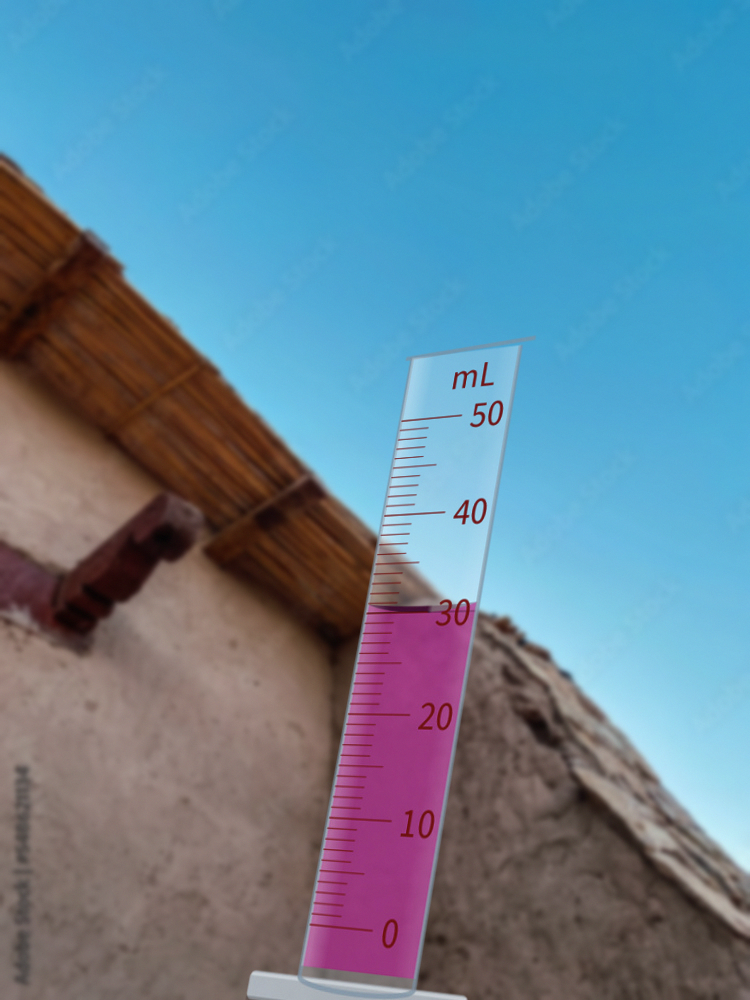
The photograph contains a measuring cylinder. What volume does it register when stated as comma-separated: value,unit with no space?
30,mL
